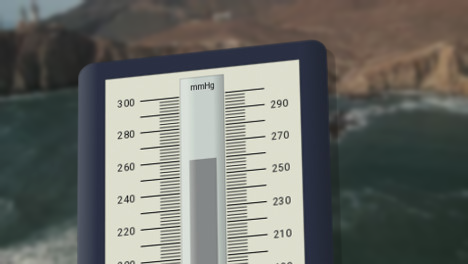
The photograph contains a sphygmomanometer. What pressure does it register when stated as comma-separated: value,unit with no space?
260,mmHg
